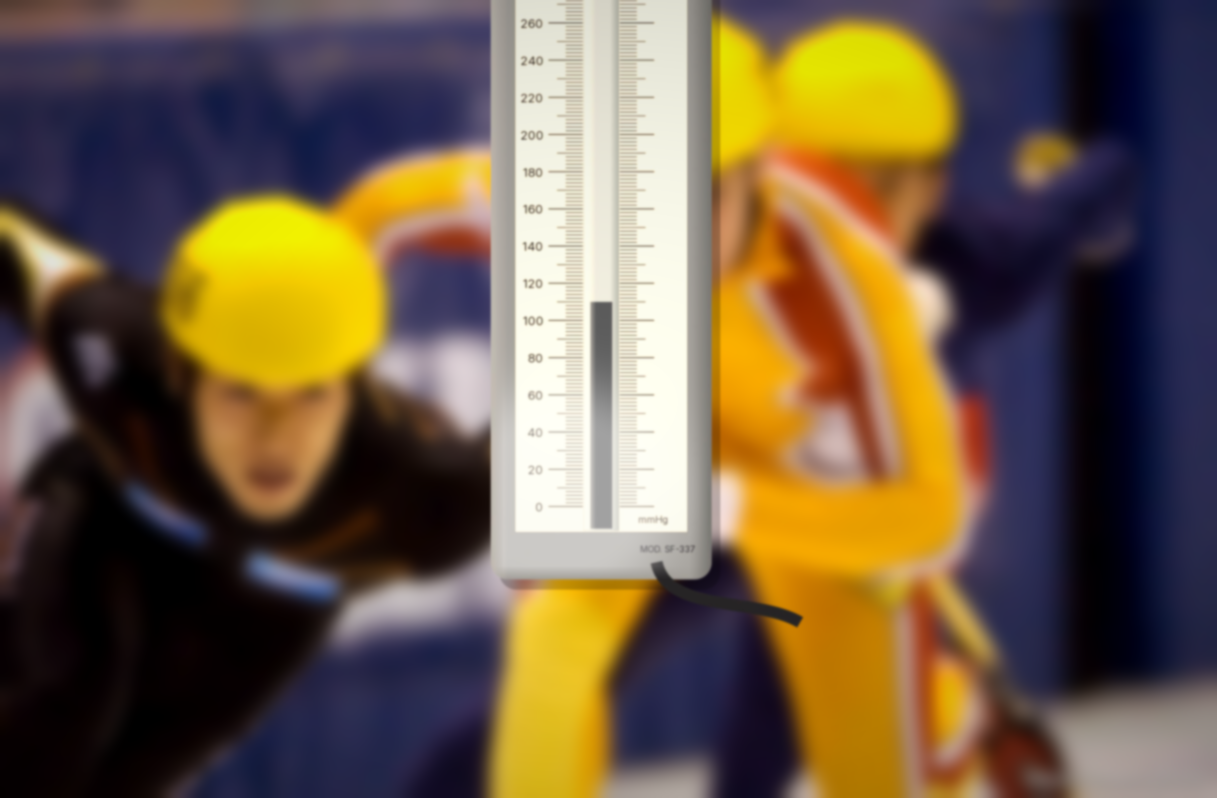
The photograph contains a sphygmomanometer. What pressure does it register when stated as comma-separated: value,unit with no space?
110,mmHg
